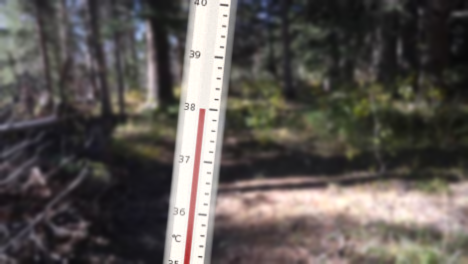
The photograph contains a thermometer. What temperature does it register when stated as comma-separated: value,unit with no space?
38,°C
